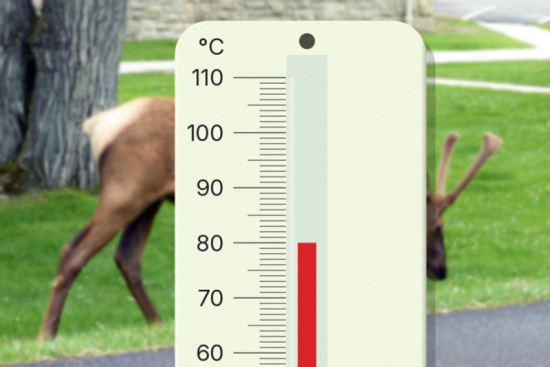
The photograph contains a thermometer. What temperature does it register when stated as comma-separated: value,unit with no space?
80,°C
